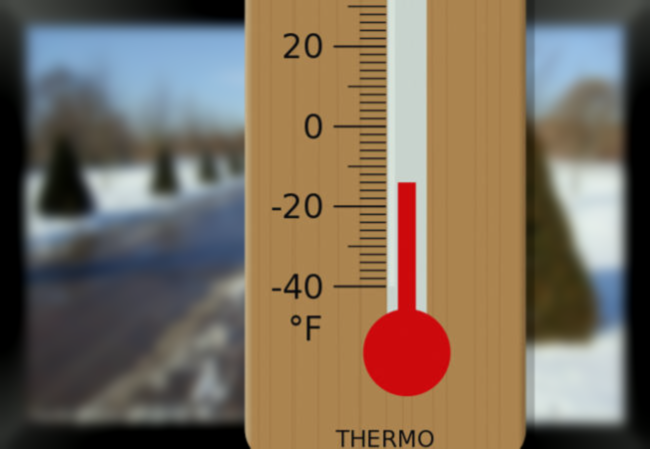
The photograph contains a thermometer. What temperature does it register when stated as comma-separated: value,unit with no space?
-14,°F
